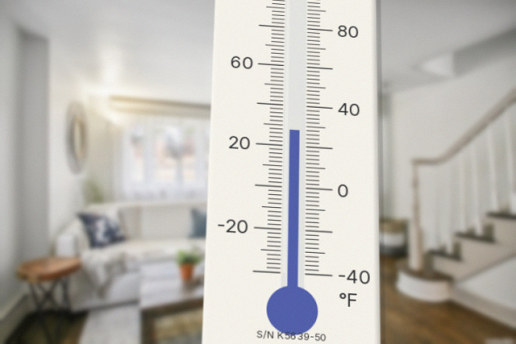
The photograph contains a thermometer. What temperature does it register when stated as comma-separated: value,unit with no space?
28,°F
